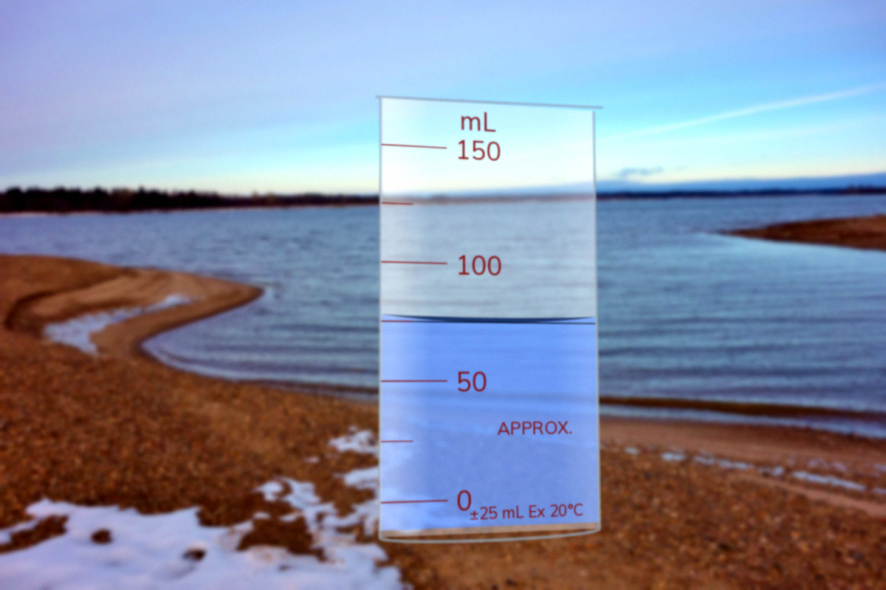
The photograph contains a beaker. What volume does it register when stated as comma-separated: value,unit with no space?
75,mL
